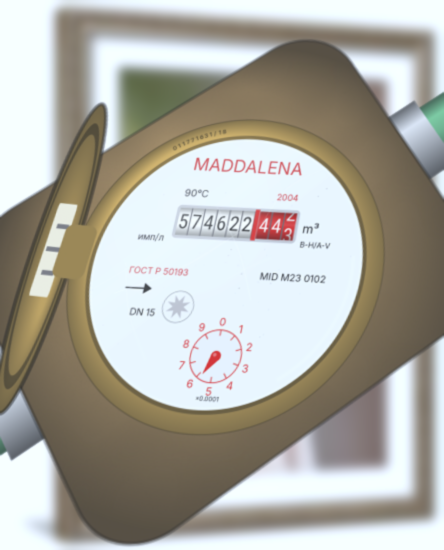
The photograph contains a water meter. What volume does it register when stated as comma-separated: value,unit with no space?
574622.4425,m³
